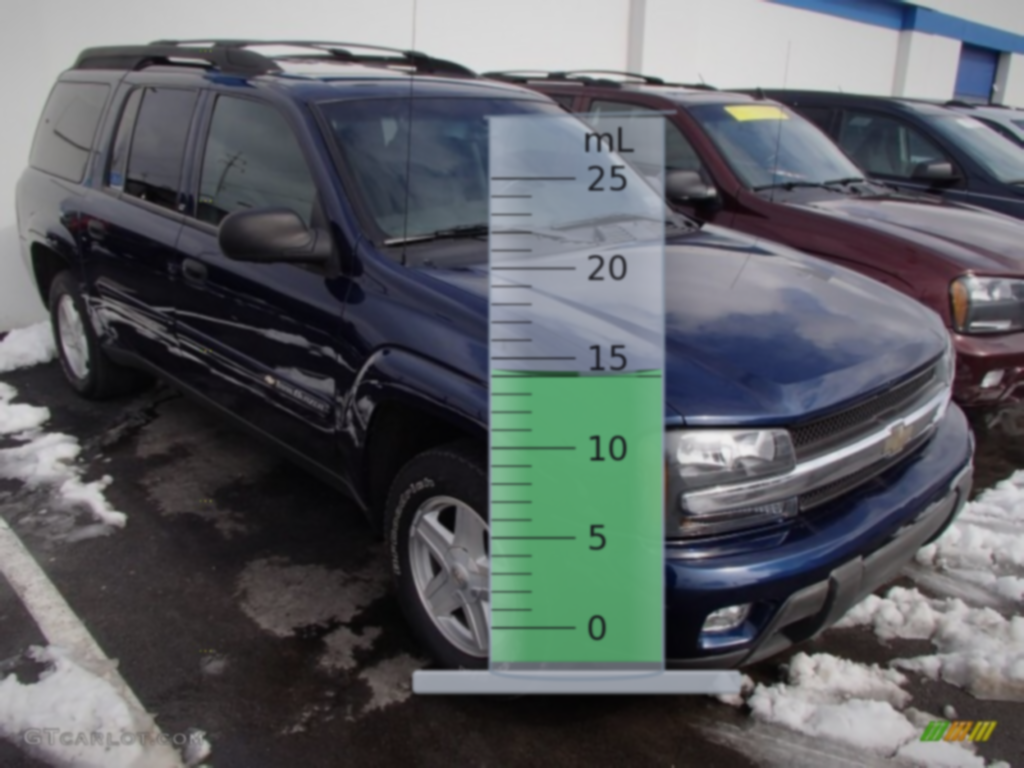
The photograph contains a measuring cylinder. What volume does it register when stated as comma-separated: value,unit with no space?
14,mL
